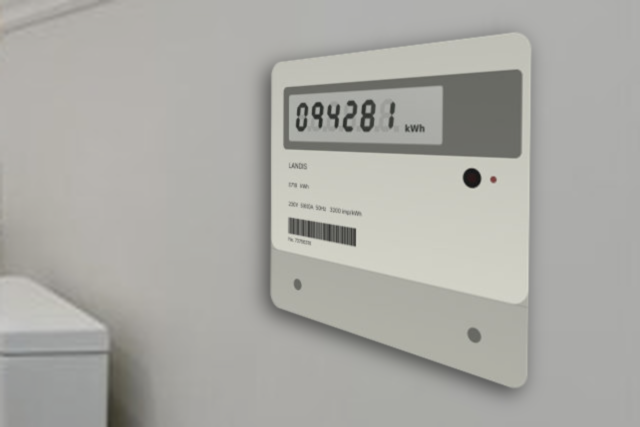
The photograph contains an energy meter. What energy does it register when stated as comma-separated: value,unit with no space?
94281,kWh
